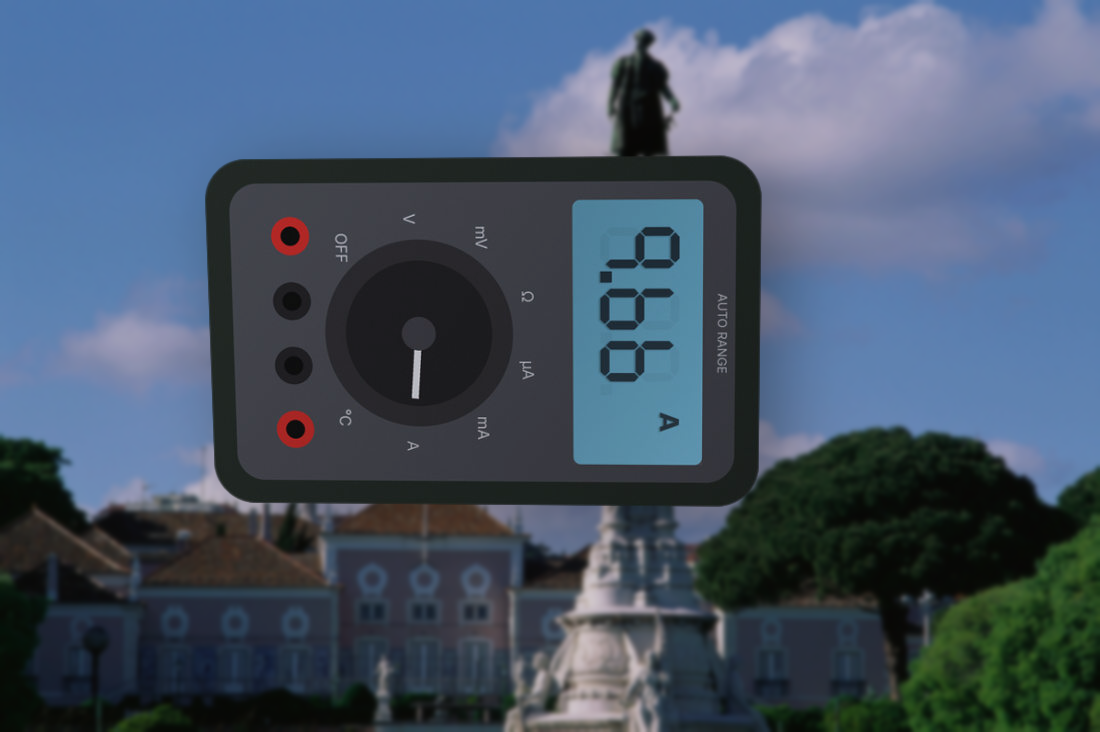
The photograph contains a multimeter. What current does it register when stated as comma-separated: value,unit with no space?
9.66,A
